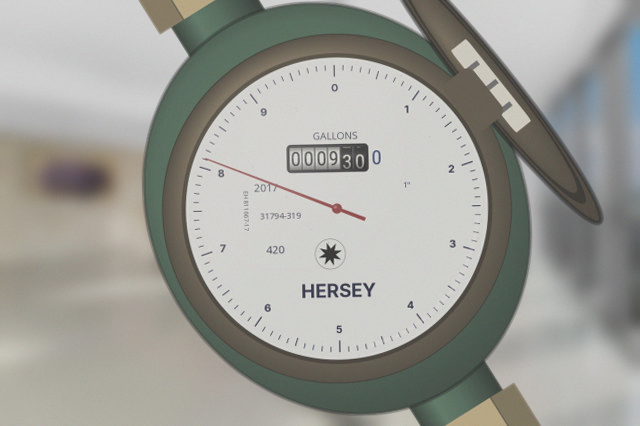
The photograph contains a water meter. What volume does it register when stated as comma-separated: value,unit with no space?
9298.1,gal
